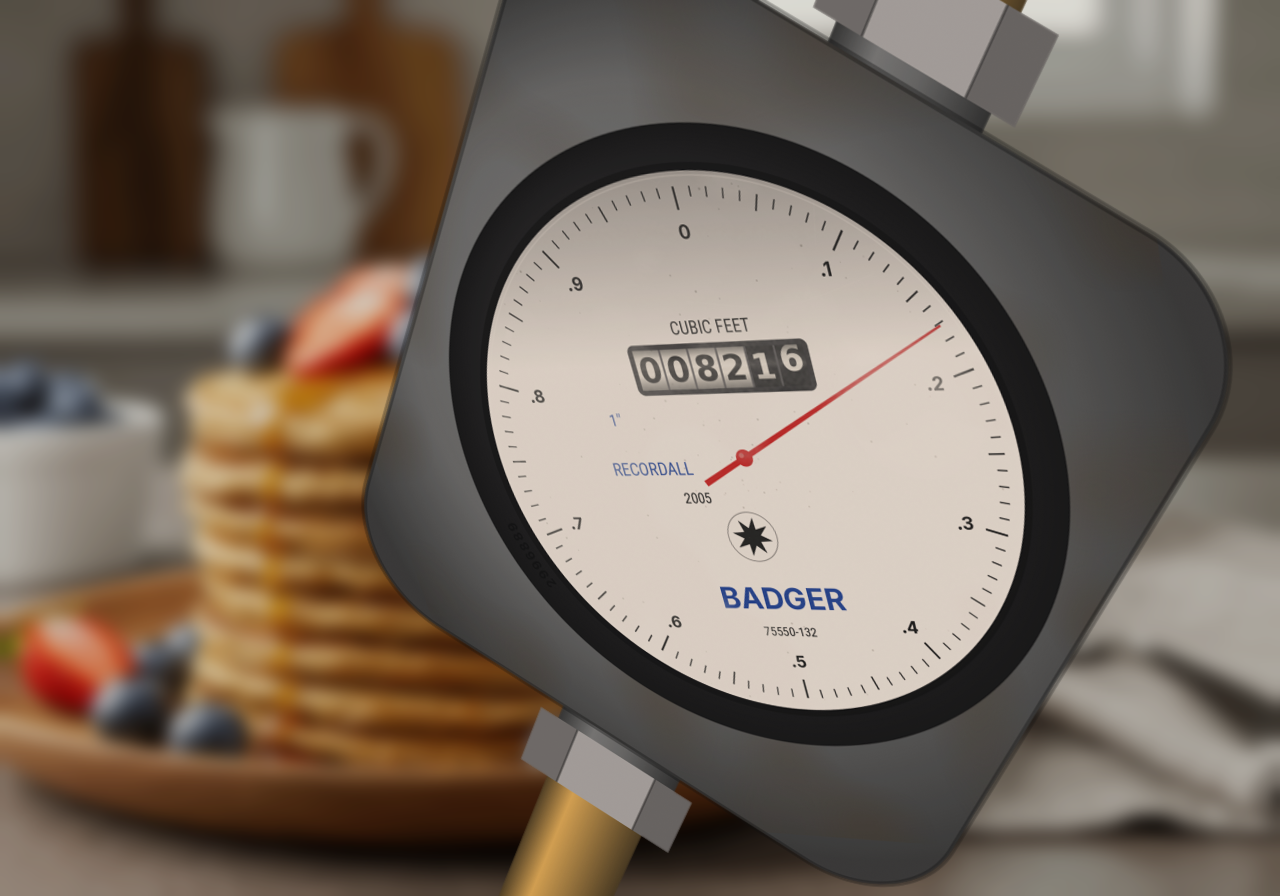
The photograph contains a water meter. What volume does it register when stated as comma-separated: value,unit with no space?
8216.17,ft³
